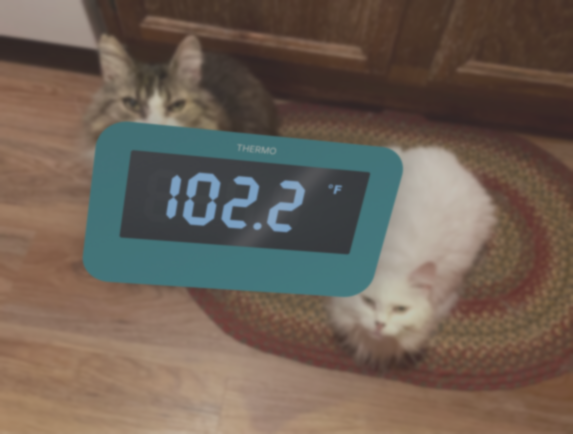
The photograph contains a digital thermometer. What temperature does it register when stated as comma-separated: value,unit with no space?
102.2,°F
